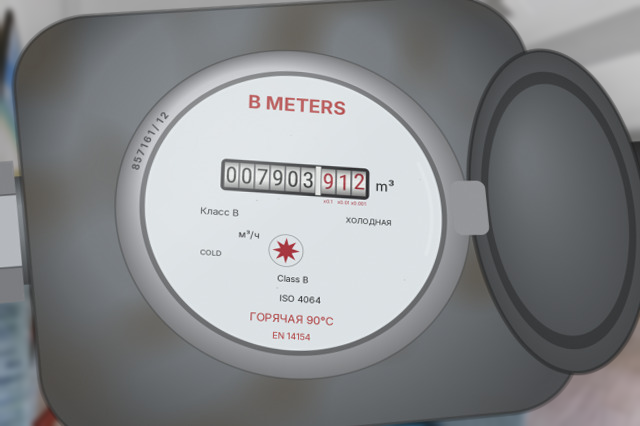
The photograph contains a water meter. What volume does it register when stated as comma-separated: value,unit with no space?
7903.912,m³
